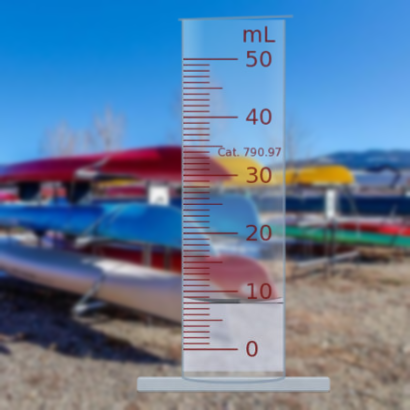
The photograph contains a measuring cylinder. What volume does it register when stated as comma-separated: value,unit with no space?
8,mL
